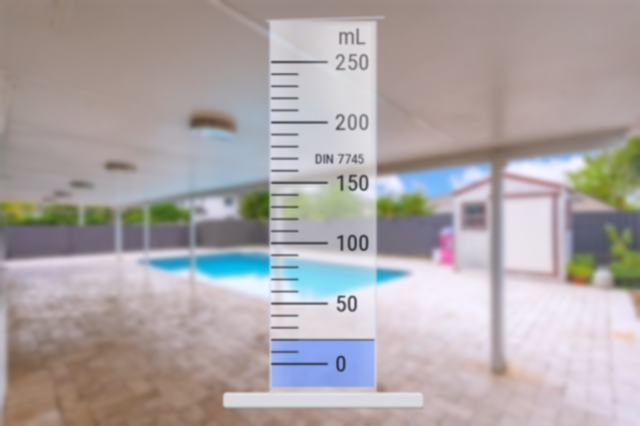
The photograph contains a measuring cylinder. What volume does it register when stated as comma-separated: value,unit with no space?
20,mL
